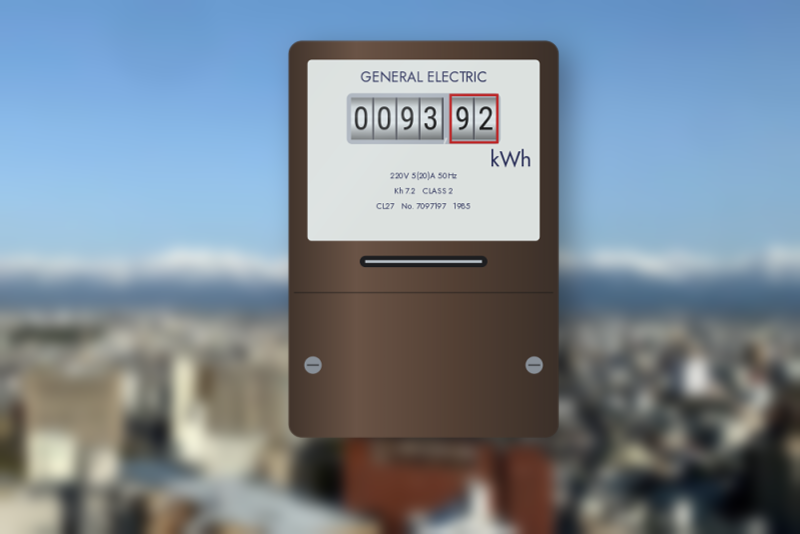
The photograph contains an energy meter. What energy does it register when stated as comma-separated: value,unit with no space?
93.92,kWh
